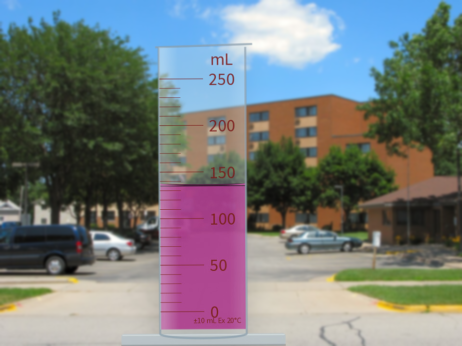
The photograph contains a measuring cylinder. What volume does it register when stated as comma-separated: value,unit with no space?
135,mL
